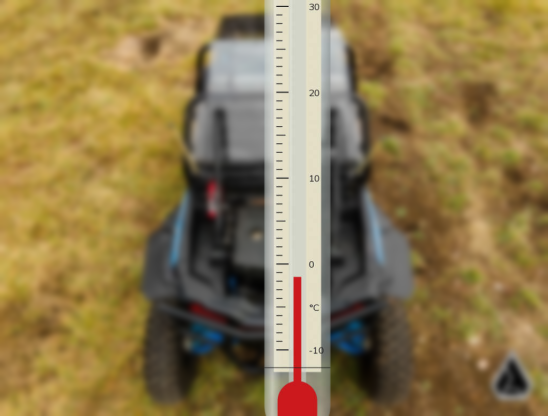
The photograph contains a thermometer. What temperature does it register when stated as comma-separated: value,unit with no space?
-1.5,°C
